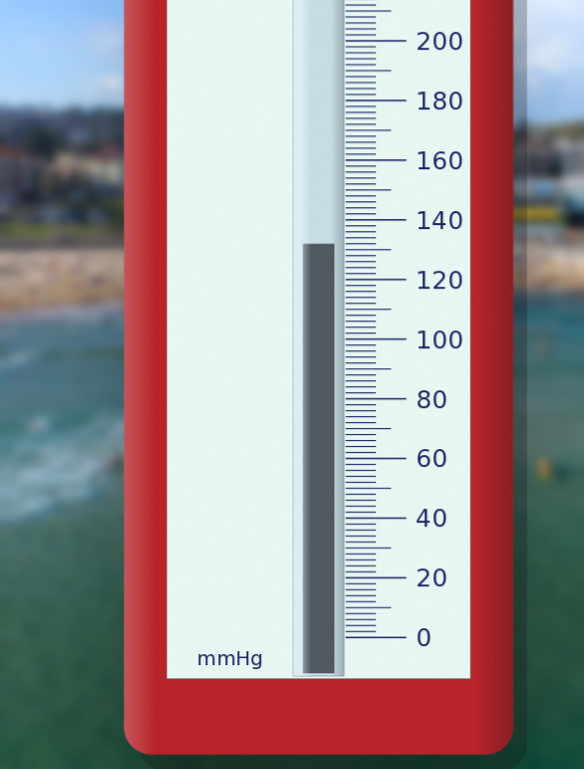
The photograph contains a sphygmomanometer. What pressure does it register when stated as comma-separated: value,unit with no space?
132,mmHg
